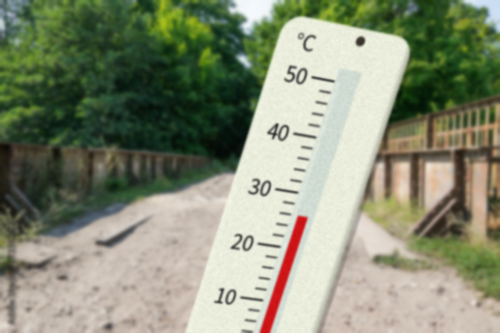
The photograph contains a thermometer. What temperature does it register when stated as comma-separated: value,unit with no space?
26,°C
